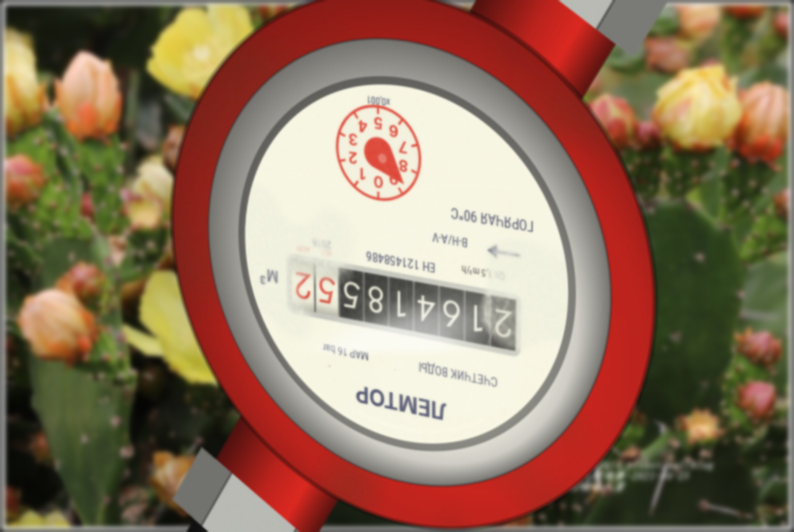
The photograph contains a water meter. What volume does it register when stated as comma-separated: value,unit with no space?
2164185.528,m³
